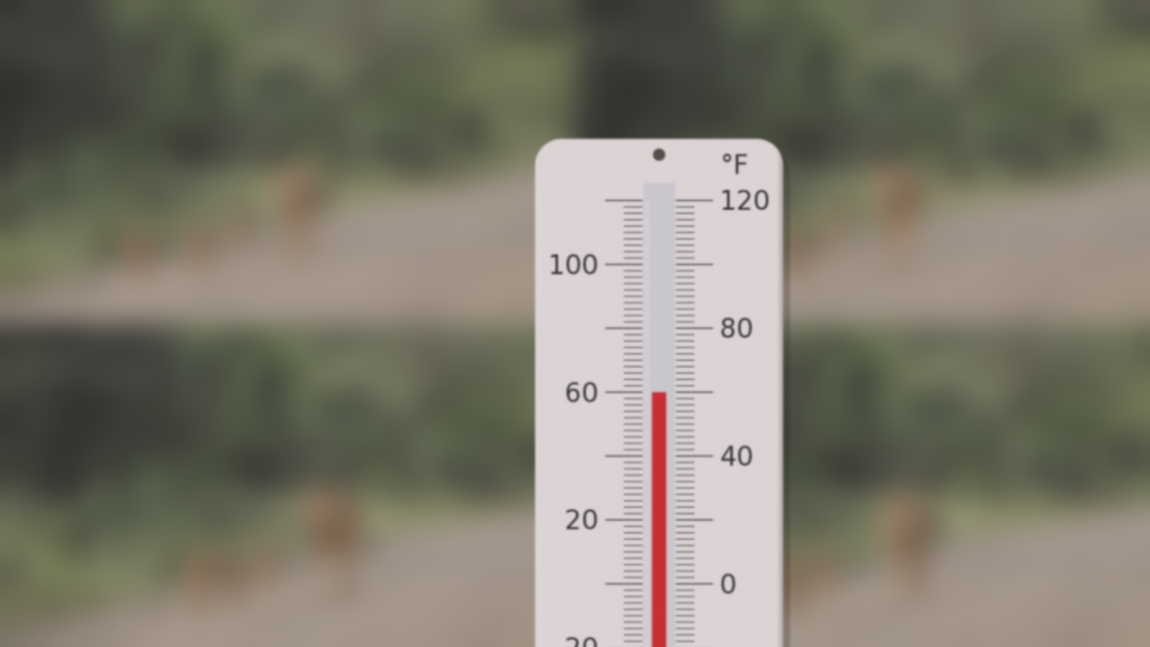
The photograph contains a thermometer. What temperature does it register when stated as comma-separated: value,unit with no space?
60,°F
